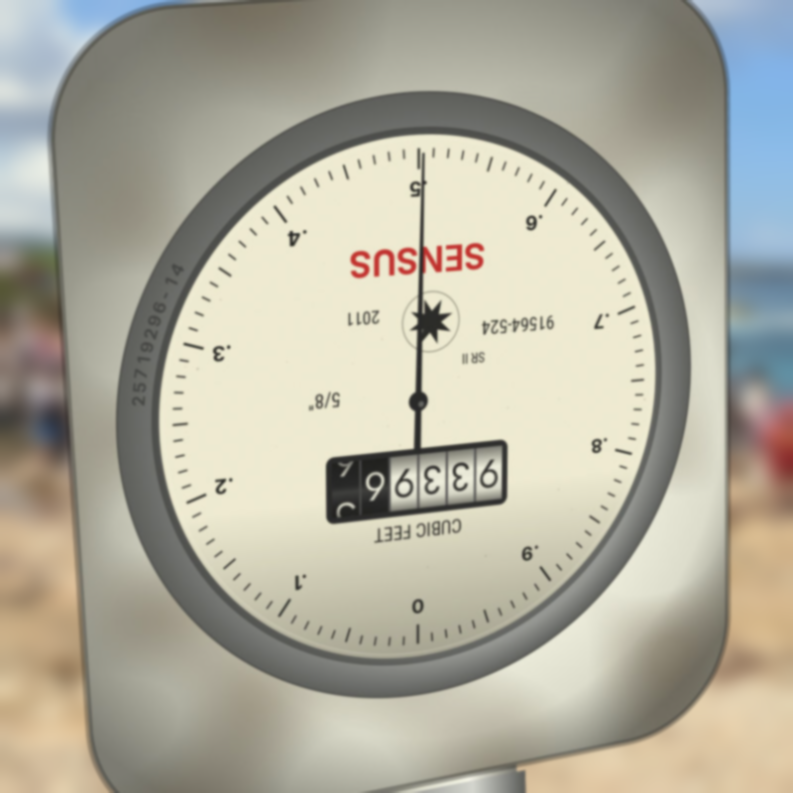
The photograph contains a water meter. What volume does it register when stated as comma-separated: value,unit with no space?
933965.50,ft³
